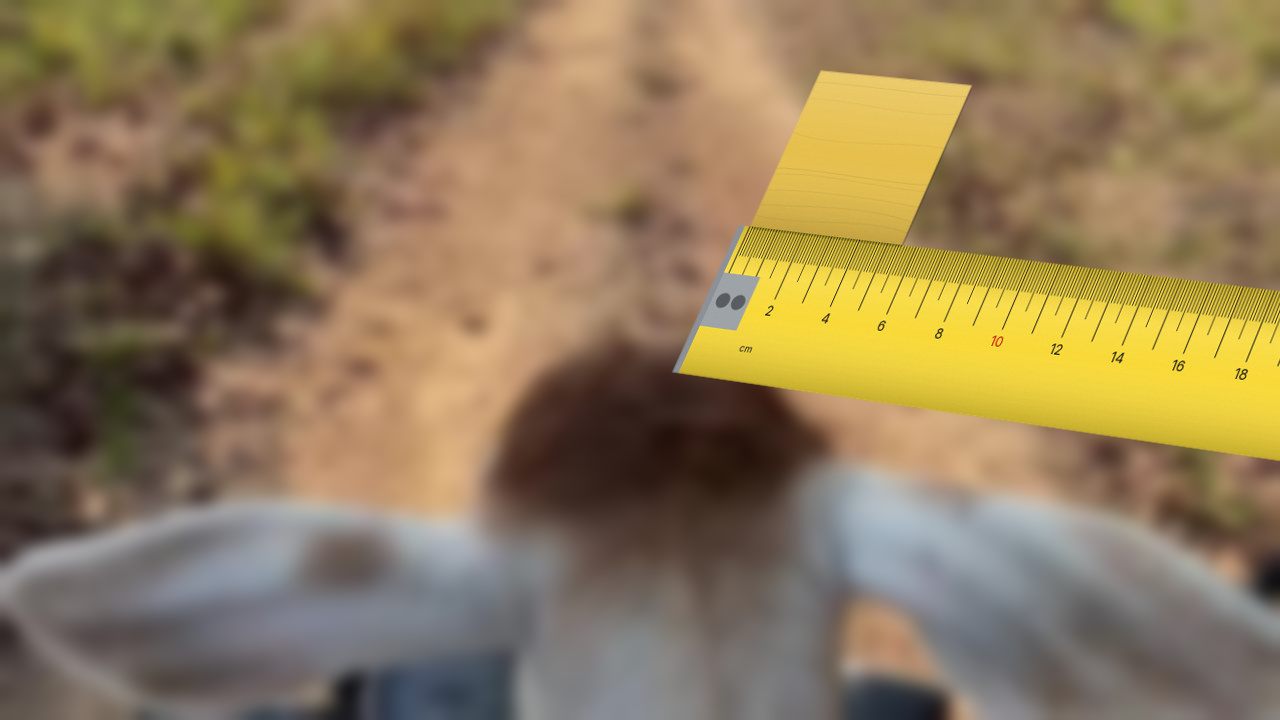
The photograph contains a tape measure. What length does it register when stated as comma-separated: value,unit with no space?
5.5,cm
